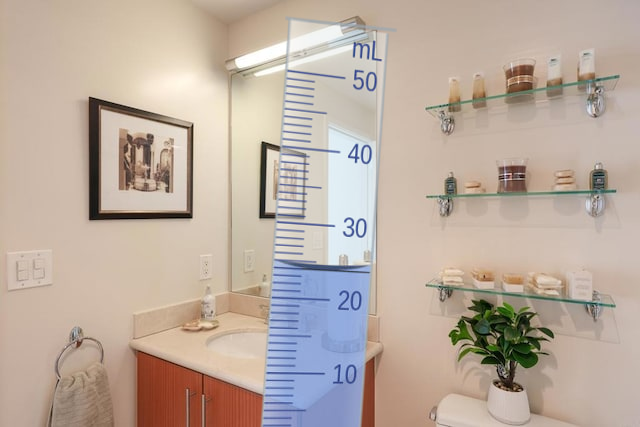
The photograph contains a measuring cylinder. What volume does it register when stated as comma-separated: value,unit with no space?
24,mL
